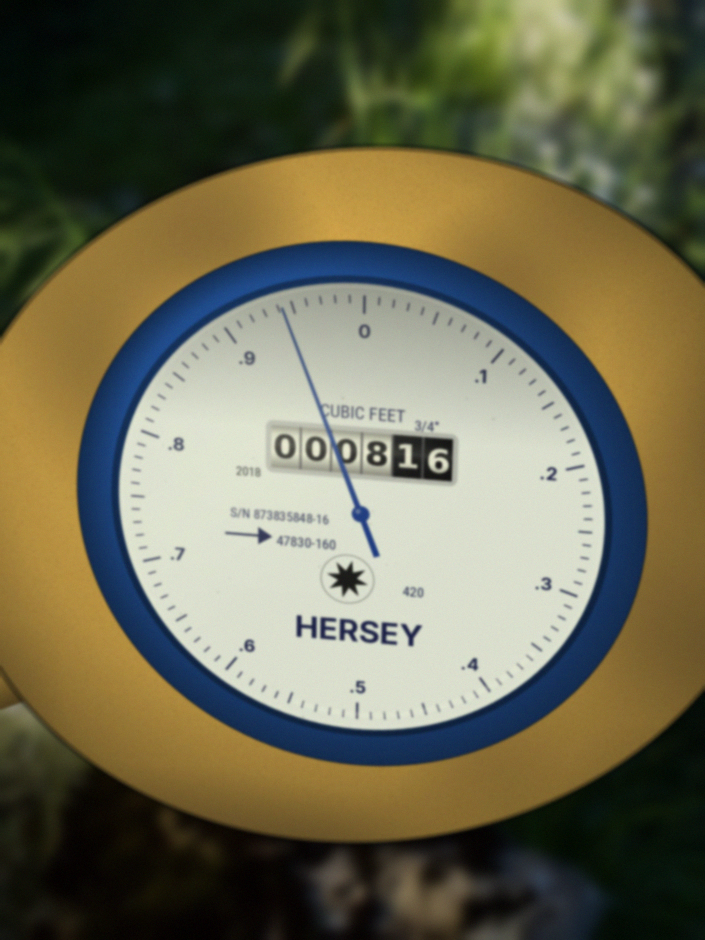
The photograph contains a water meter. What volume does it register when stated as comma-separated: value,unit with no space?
815.94,ft³
